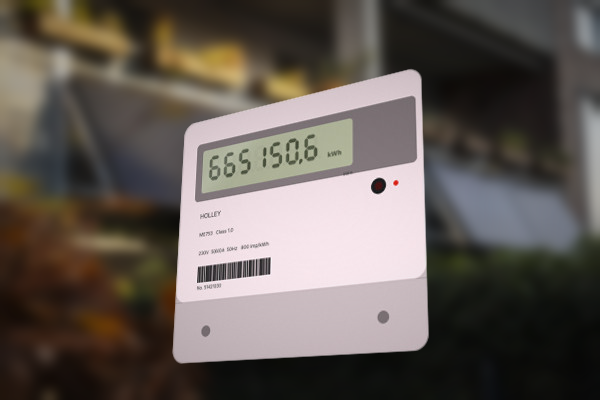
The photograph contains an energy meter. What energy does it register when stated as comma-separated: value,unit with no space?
665150.6,kWh
